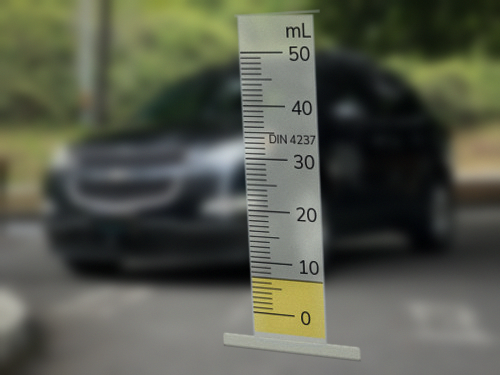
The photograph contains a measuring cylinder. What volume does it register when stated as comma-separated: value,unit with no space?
7,mL
